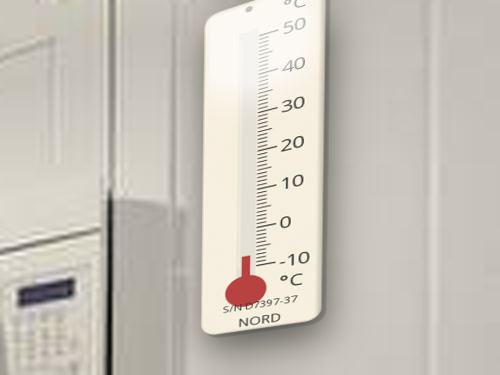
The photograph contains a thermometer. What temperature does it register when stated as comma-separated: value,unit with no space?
-7,°C
